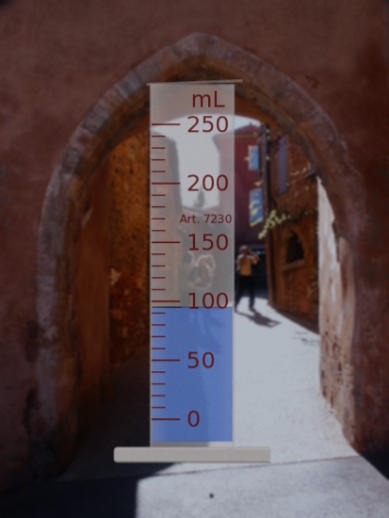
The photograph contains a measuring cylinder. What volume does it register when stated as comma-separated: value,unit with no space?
95,mL
